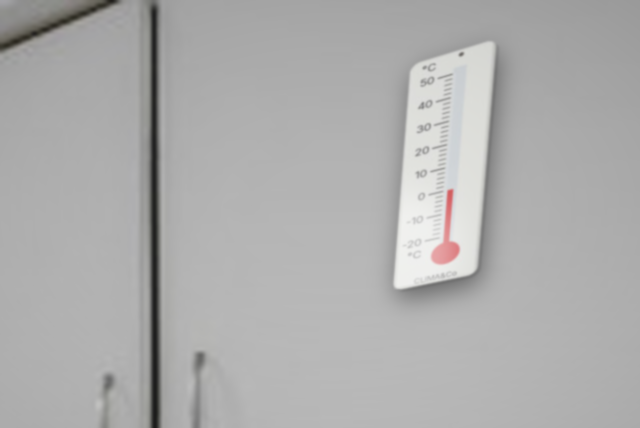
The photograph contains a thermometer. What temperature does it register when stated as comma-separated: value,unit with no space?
0,°C
